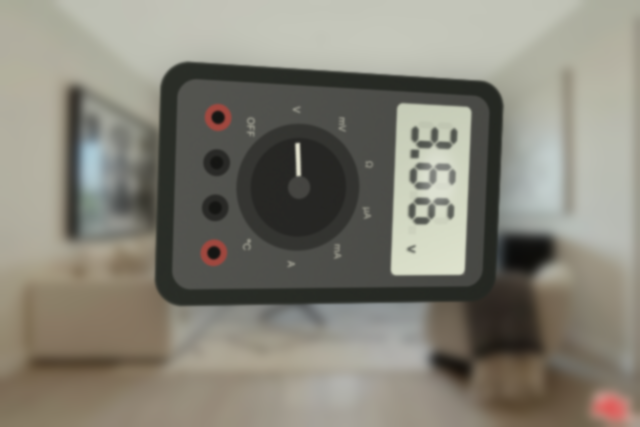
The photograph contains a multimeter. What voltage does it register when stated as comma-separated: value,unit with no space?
3.66,V
